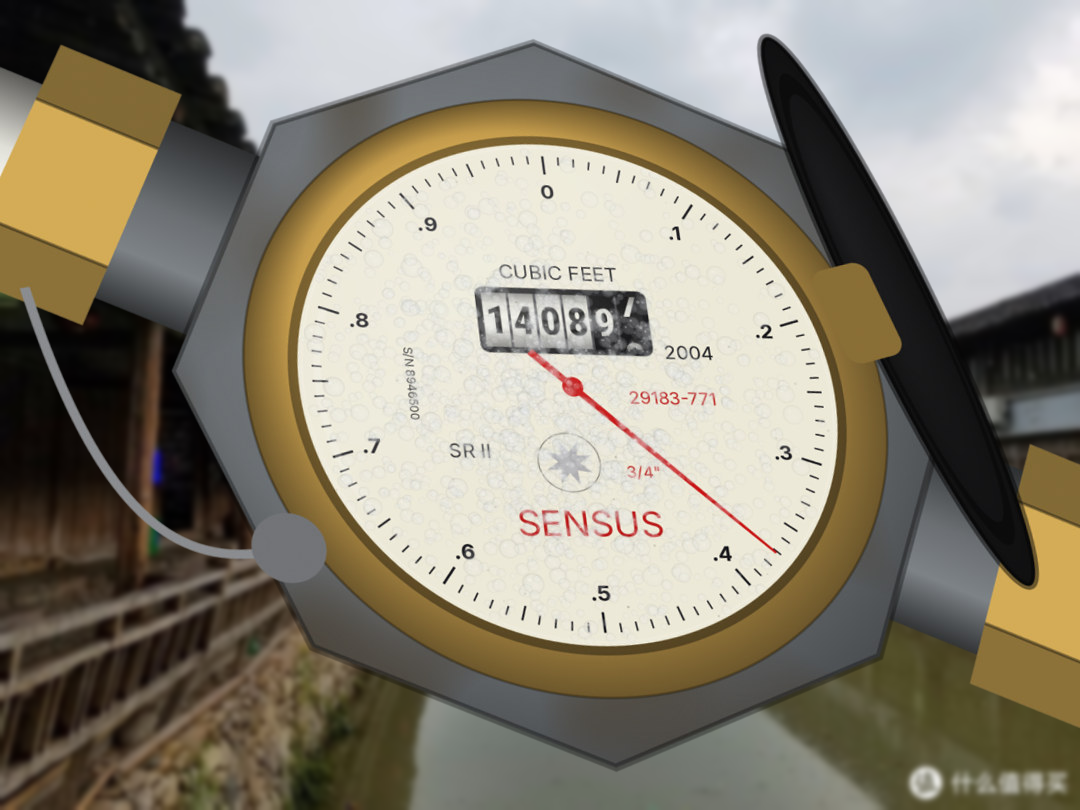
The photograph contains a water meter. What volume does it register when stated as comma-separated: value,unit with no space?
140897.37,ft³
